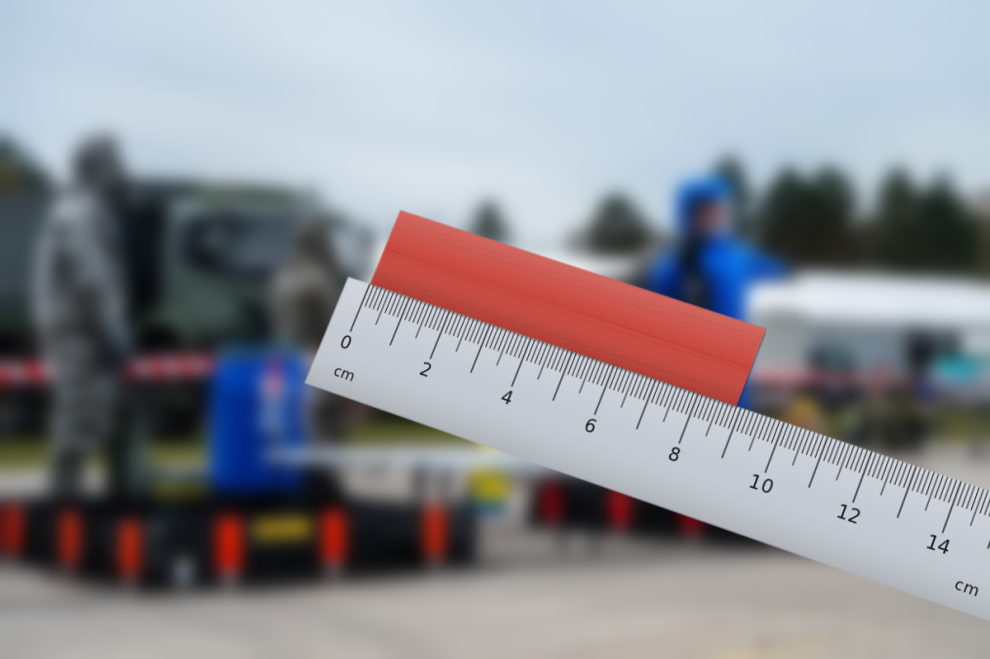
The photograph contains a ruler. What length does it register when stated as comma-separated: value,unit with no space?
8.9,cm
